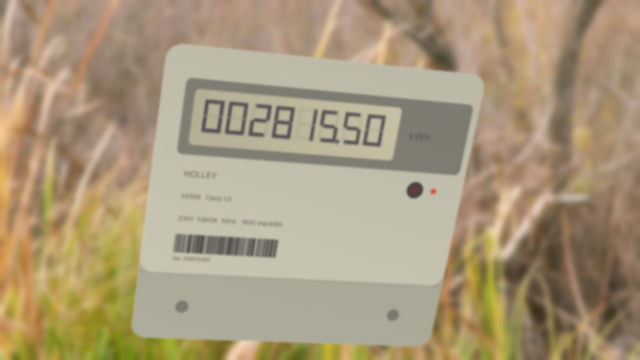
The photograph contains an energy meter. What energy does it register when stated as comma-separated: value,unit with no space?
2815.50,kWh
